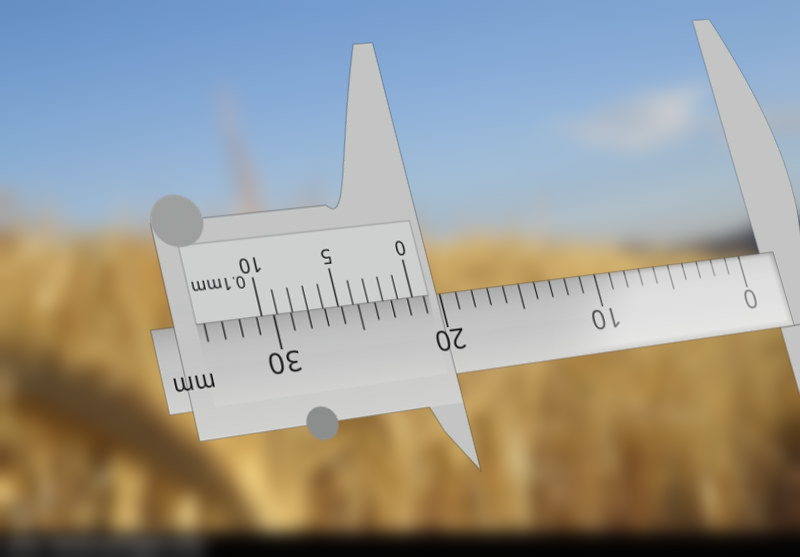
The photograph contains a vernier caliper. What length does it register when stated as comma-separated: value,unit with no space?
21.7,mm
